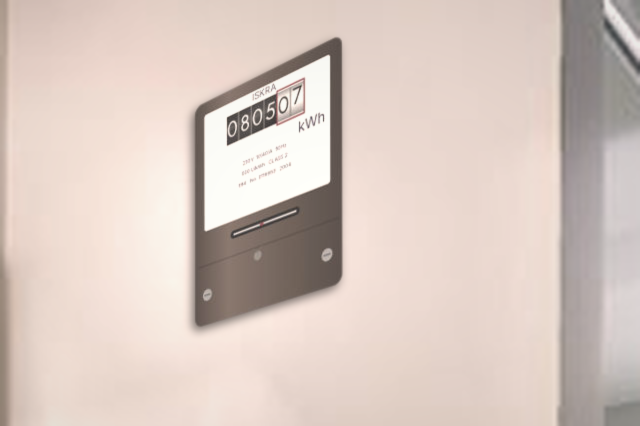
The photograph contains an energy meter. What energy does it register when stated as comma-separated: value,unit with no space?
805.07,kWh
